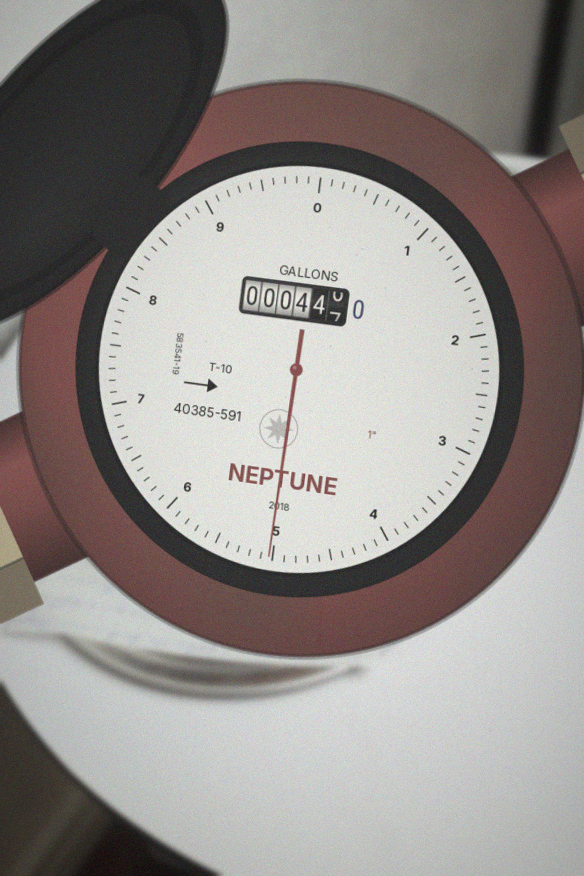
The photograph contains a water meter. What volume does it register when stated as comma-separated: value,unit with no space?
4465.0,gal
